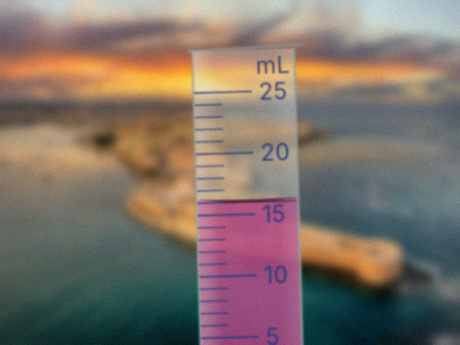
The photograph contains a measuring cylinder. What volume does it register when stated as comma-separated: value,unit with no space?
16,mL
